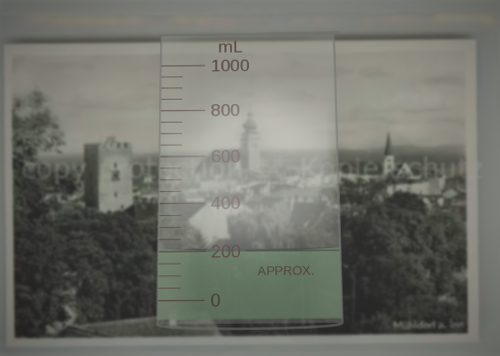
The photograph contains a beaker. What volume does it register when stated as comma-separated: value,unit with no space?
200,mL
